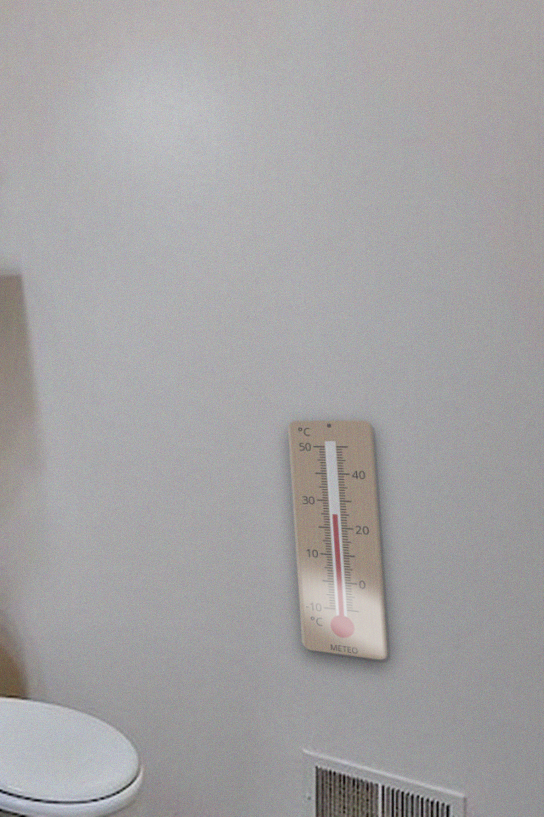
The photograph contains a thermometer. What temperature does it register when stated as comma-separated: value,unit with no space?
25,°C
